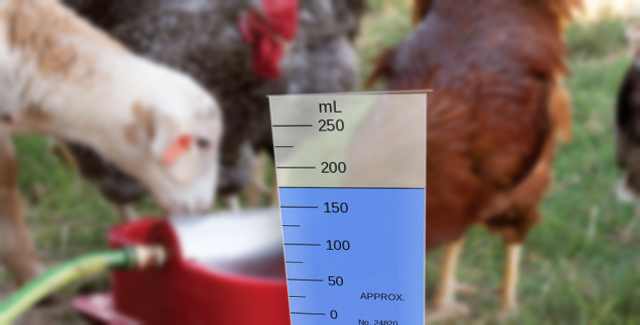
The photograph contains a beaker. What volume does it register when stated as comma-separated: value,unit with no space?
175,mL
